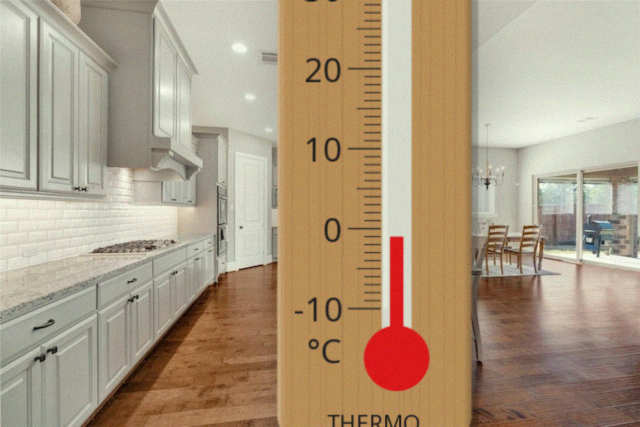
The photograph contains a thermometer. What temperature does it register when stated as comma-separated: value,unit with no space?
-1,°C
